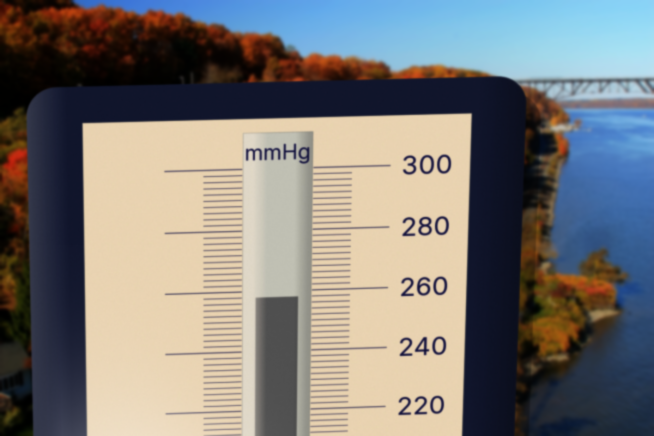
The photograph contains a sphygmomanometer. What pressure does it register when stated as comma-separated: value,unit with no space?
258,mmHg
